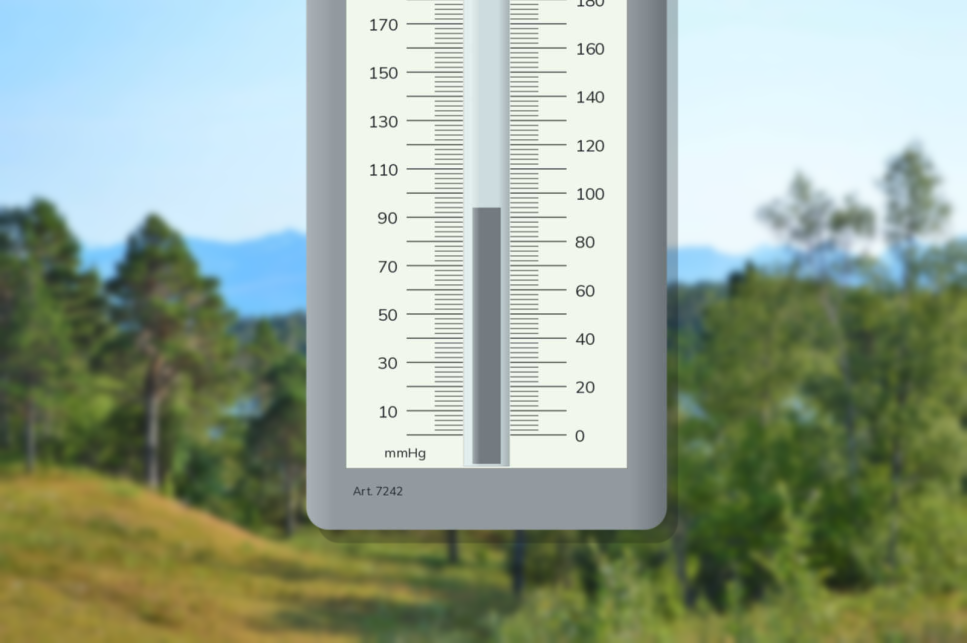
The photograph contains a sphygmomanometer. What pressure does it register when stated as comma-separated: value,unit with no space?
94,mmHg
